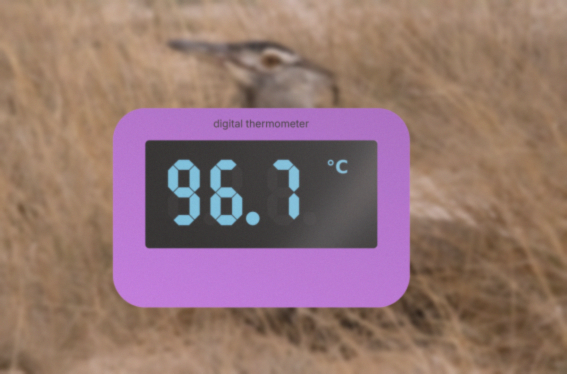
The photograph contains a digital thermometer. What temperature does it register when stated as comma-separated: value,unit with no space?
96.7,°C
